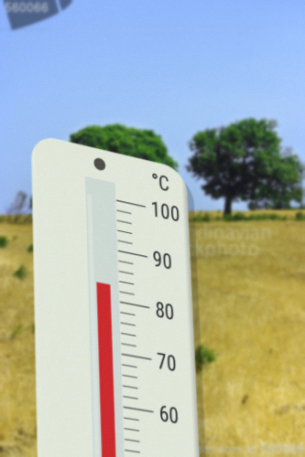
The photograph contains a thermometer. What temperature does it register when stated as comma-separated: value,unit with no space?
83,°C
